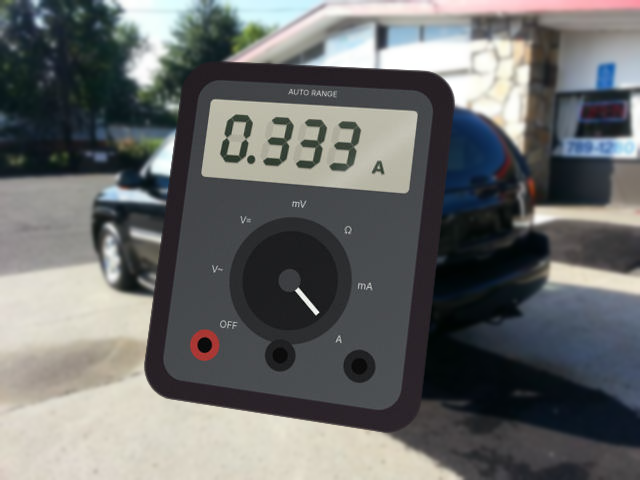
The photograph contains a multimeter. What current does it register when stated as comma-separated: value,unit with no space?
0.333,A
